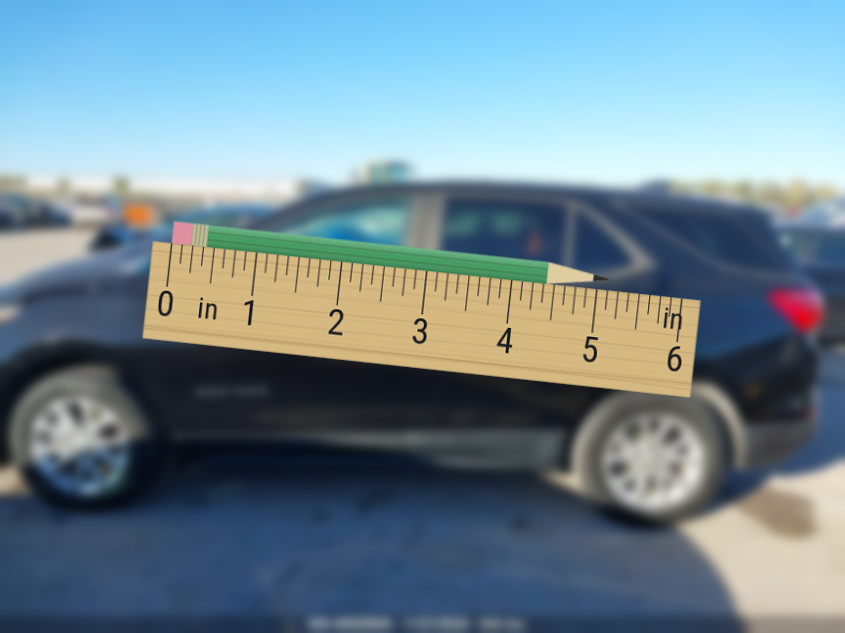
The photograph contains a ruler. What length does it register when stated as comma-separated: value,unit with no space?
5.125,in
